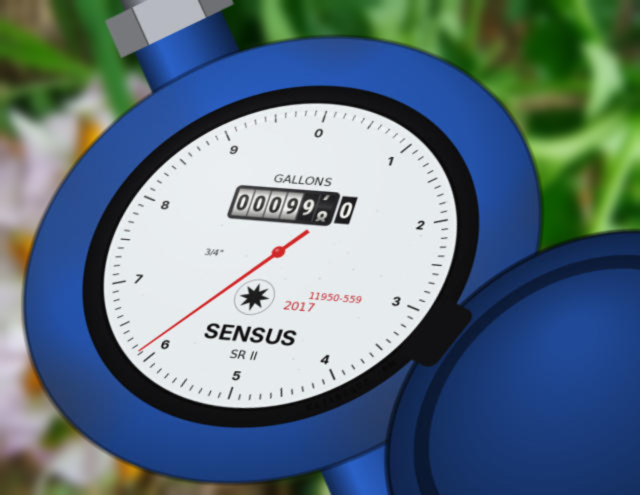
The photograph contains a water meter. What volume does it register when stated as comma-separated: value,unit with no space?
9976.1,gal
